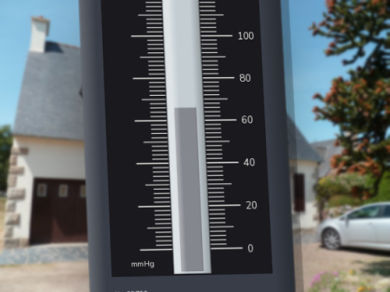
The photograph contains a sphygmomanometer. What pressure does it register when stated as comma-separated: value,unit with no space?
66,mmHg
